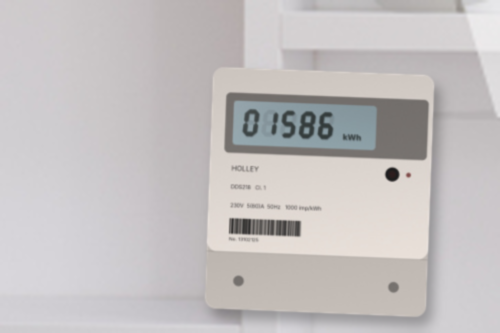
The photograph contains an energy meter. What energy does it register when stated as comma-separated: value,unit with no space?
1586,kWh
